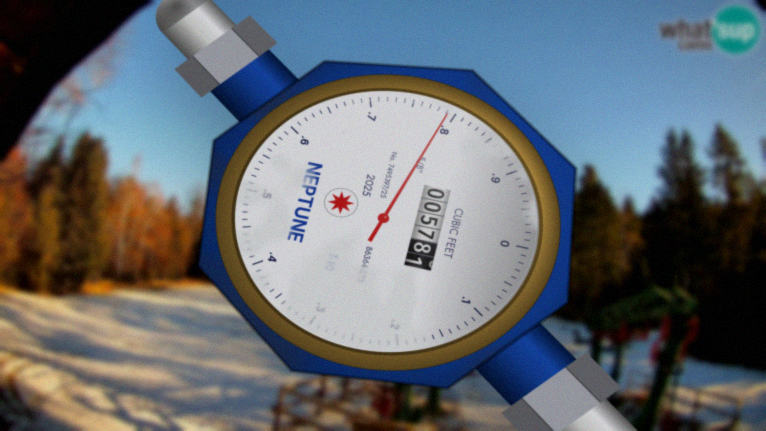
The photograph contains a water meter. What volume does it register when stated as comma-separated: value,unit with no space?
5780.79,ft³
